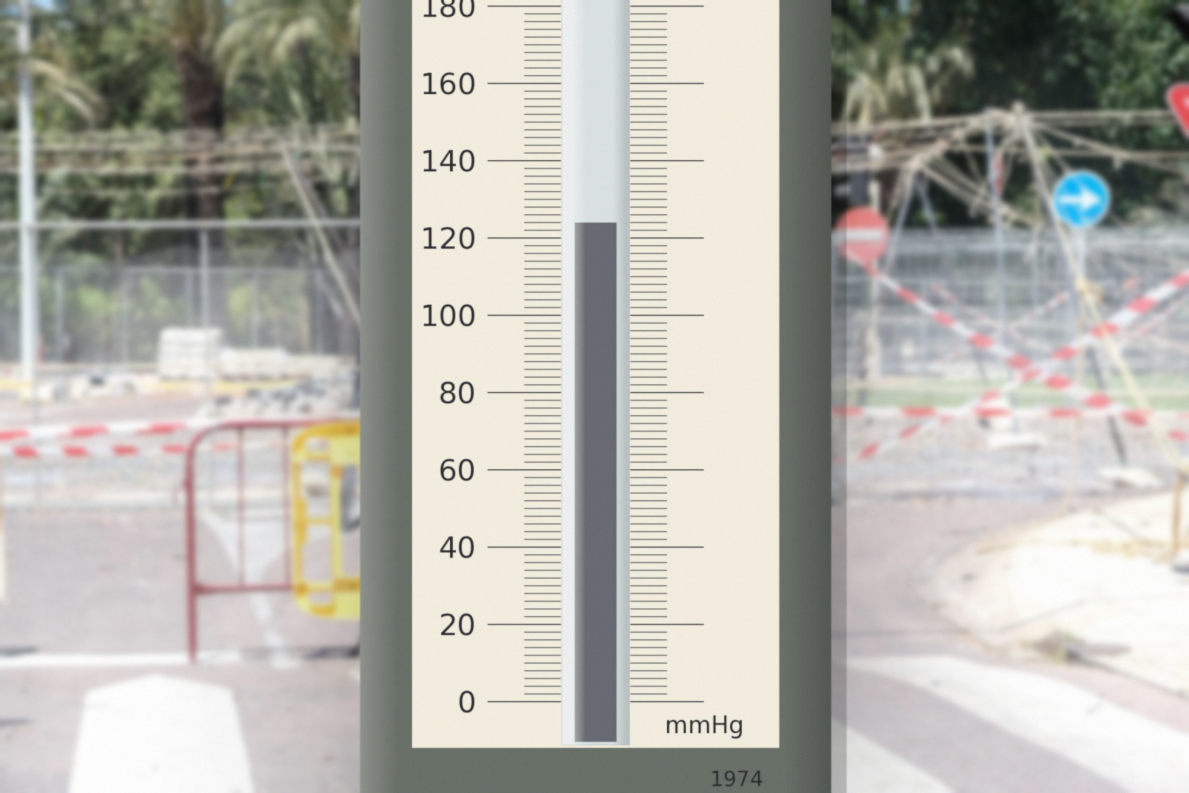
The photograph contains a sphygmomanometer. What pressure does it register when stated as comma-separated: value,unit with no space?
124,mmHg
